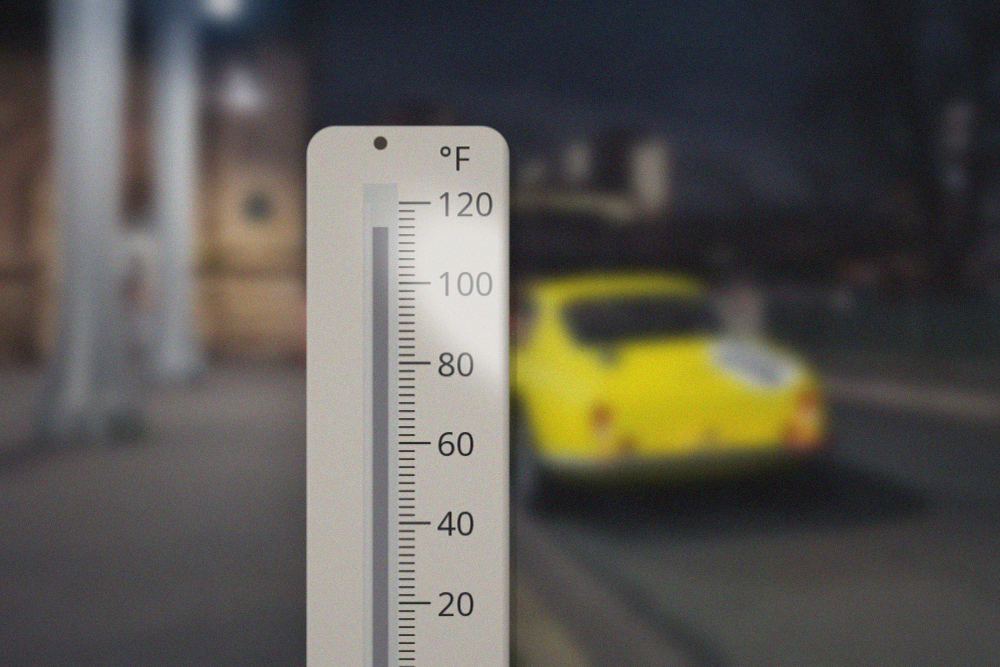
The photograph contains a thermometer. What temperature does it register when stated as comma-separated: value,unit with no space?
114,°F
